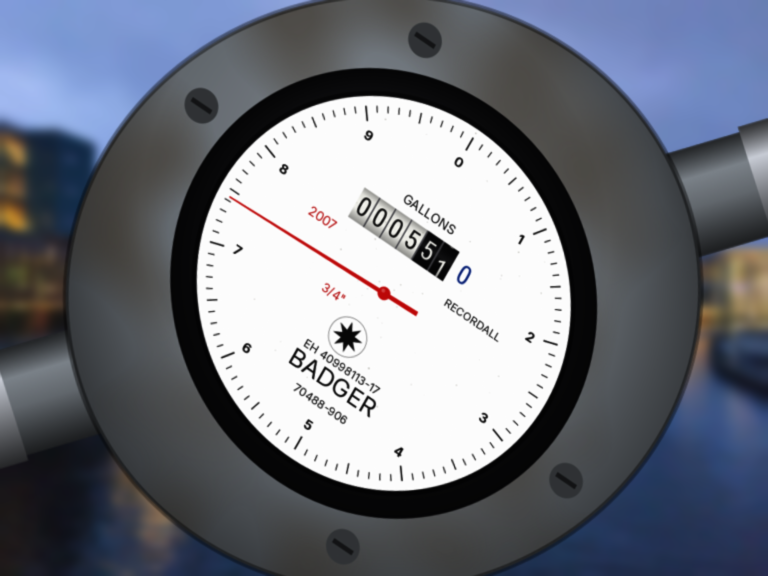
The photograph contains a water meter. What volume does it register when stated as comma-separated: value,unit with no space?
5507.4,gal
